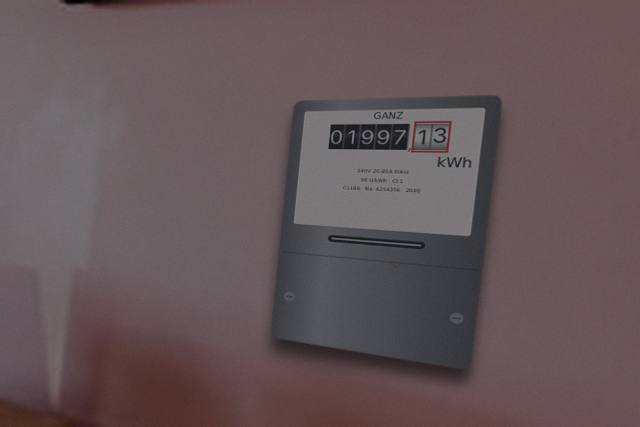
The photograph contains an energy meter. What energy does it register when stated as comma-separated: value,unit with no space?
1997.13,kWh
